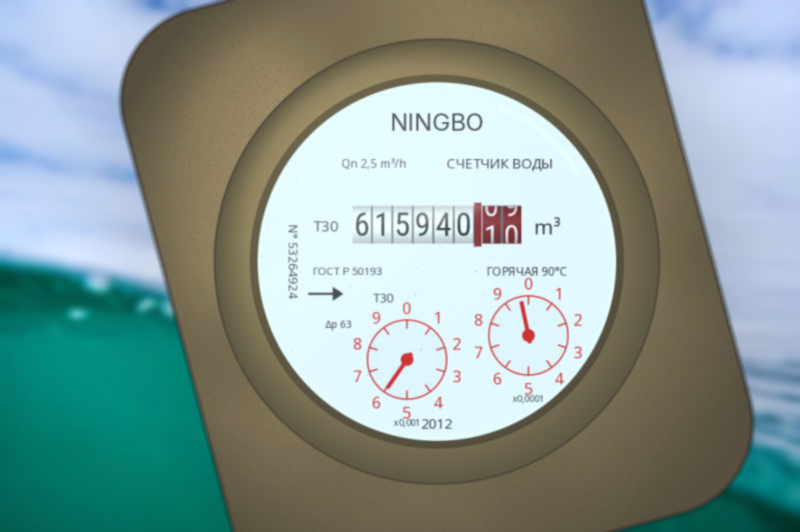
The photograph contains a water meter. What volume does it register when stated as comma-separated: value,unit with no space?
615940.0959,m³
